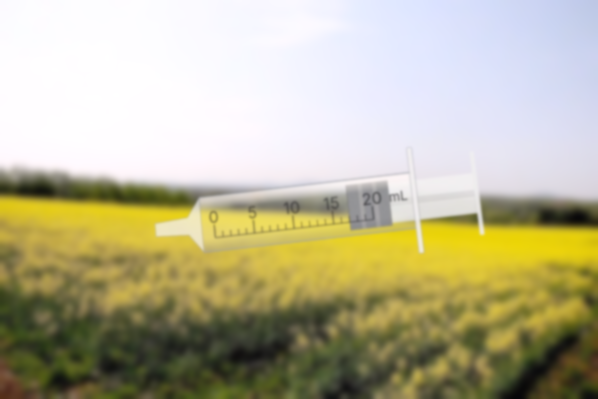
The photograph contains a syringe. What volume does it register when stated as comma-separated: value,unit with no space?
17,mL
